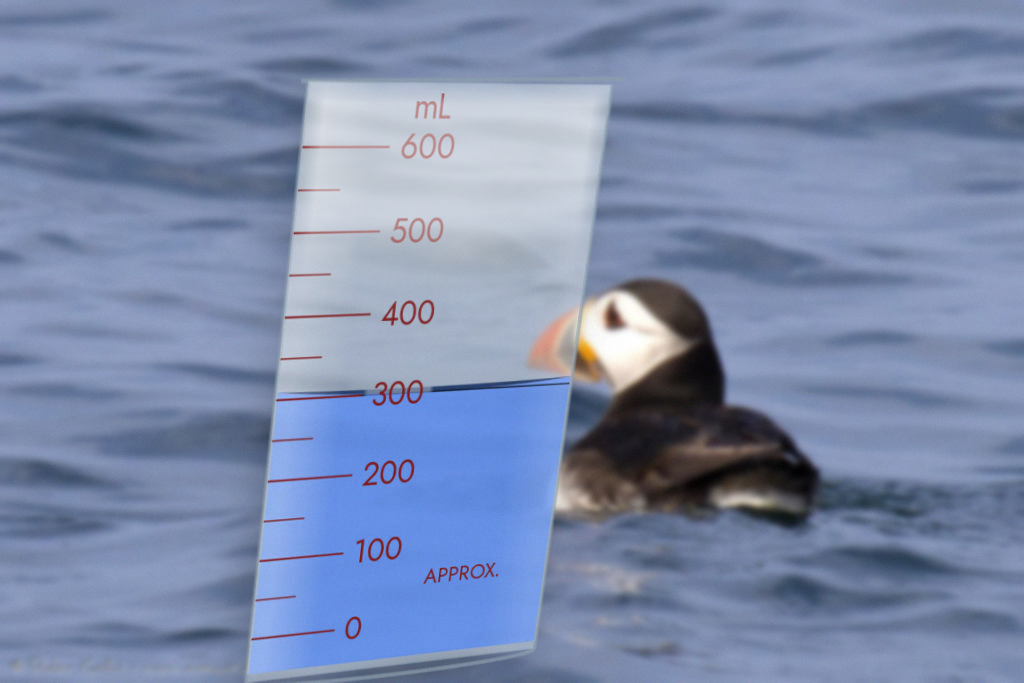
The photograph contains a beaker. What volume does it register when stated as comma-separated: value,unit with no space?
300,mL
